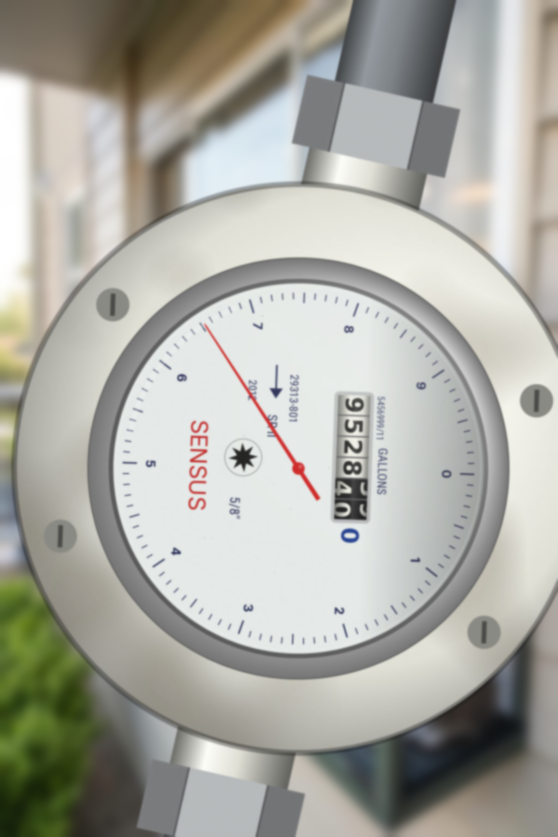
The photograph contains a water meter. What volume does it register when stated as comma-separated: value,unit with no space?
9528396.5,gal
